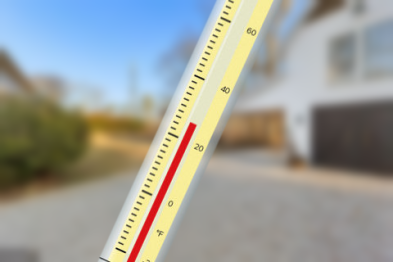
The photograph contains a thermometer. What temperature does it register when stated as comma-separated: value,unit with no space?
26,°F
